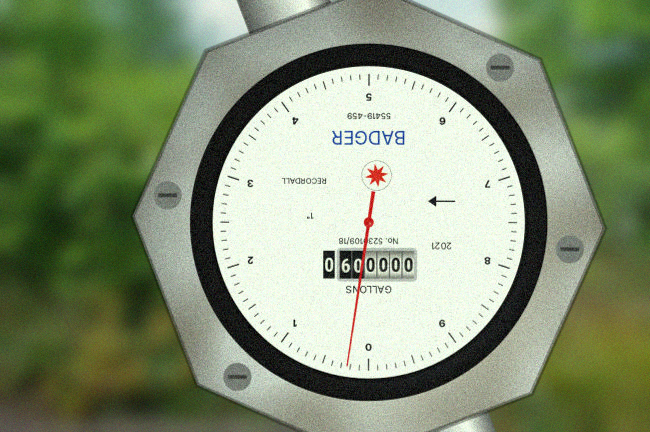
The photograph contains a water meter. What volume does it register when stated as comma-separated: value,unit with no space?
90.2,gal
